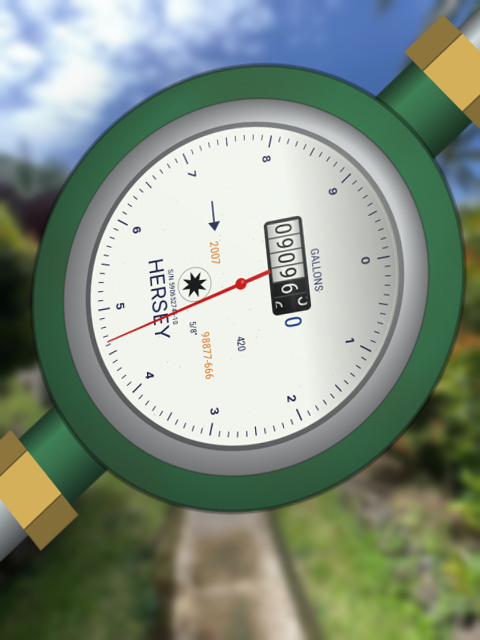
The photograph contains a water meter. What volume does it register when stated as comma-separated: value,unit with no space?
909654.6,gal
